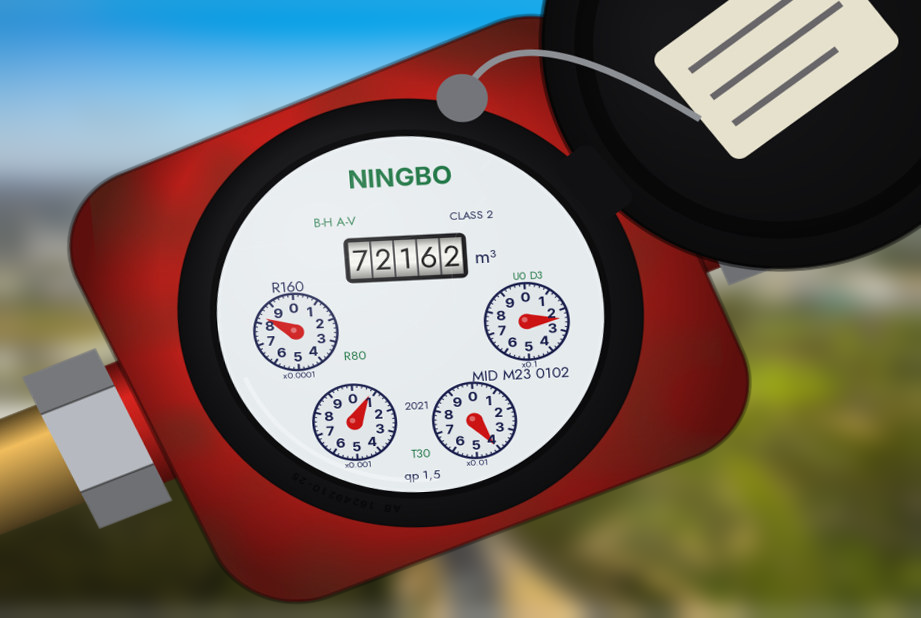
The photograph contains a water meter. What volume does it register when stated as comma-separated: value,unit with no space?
72162.2408,m³
